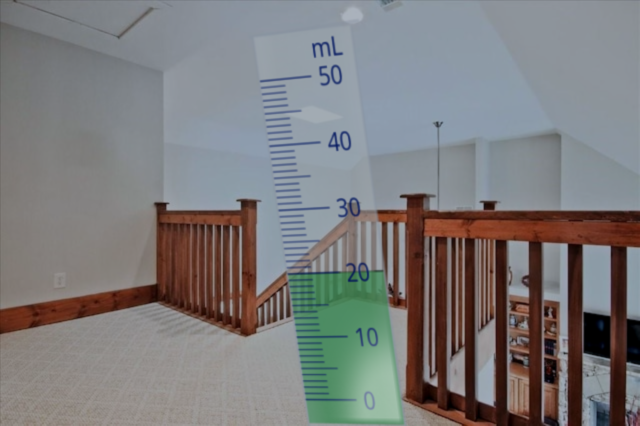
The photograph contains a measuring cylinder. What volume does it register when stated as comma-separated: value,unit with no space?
20,mL
